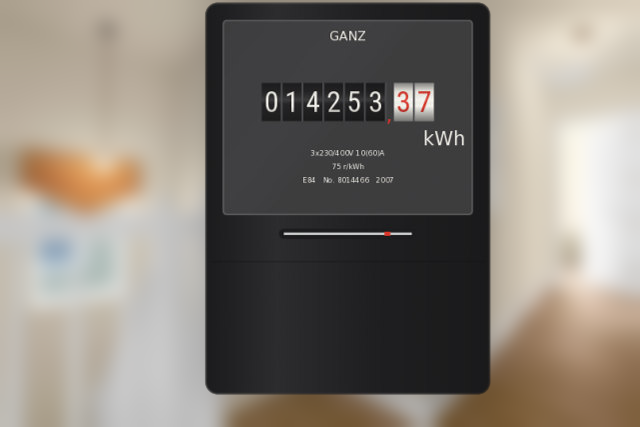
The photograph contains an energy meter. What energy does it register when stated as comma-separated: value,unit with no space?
14253.37,kWh
